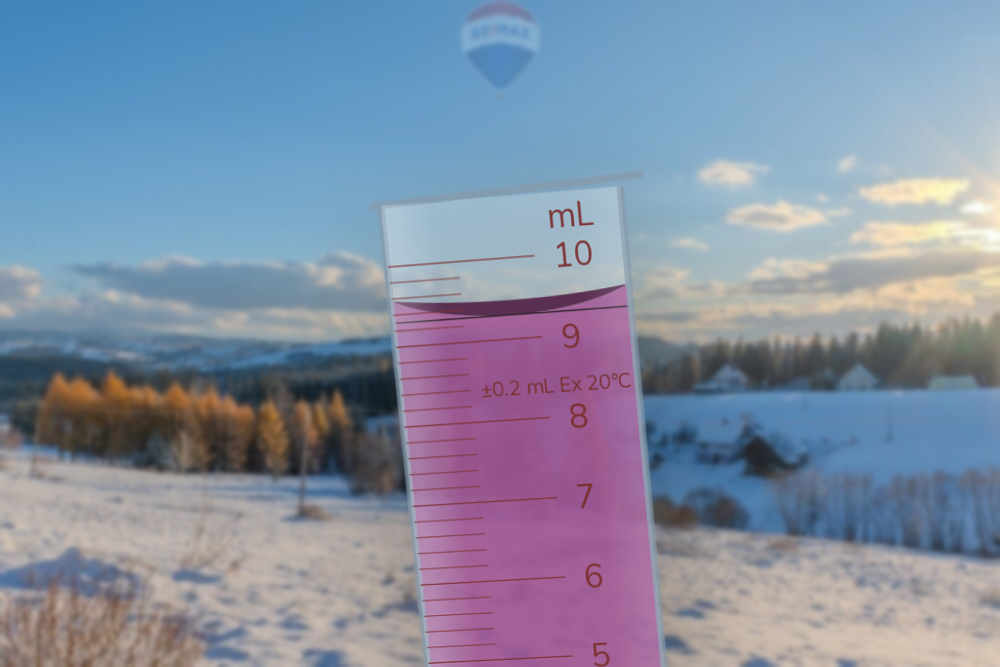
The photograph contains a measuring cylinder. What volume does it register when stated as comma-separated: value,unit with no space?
9.3,mL
